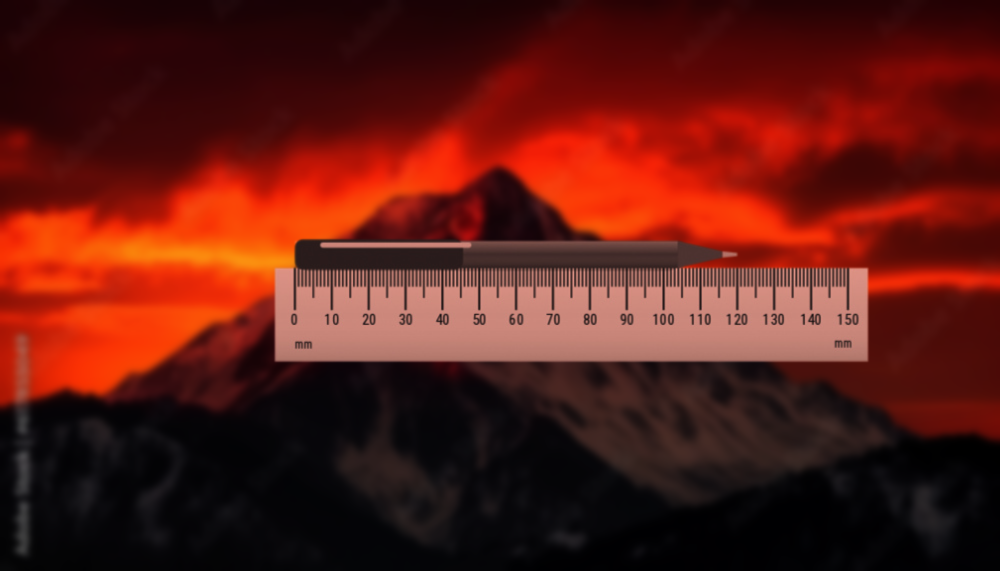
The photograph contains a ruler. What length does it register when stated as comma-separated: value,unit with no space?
120,mm
